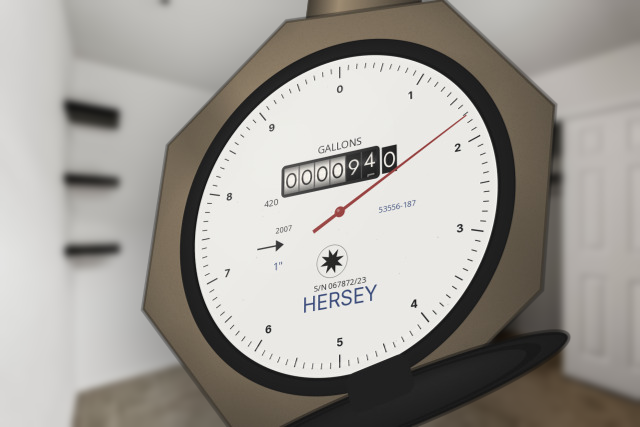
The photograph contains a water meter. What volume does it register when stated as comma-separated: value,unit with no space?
941.7,gal
